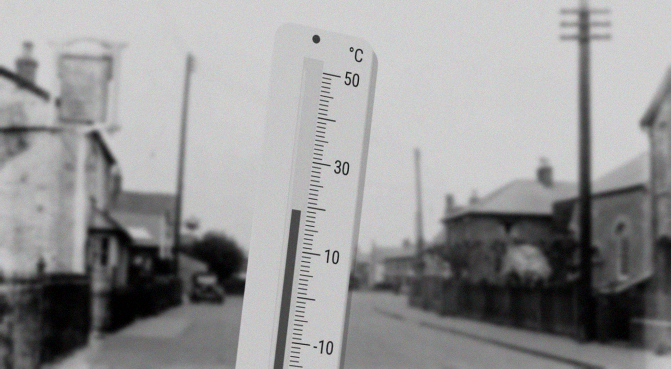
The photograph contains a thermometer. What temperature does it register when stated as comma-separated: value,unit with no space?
19,°C
